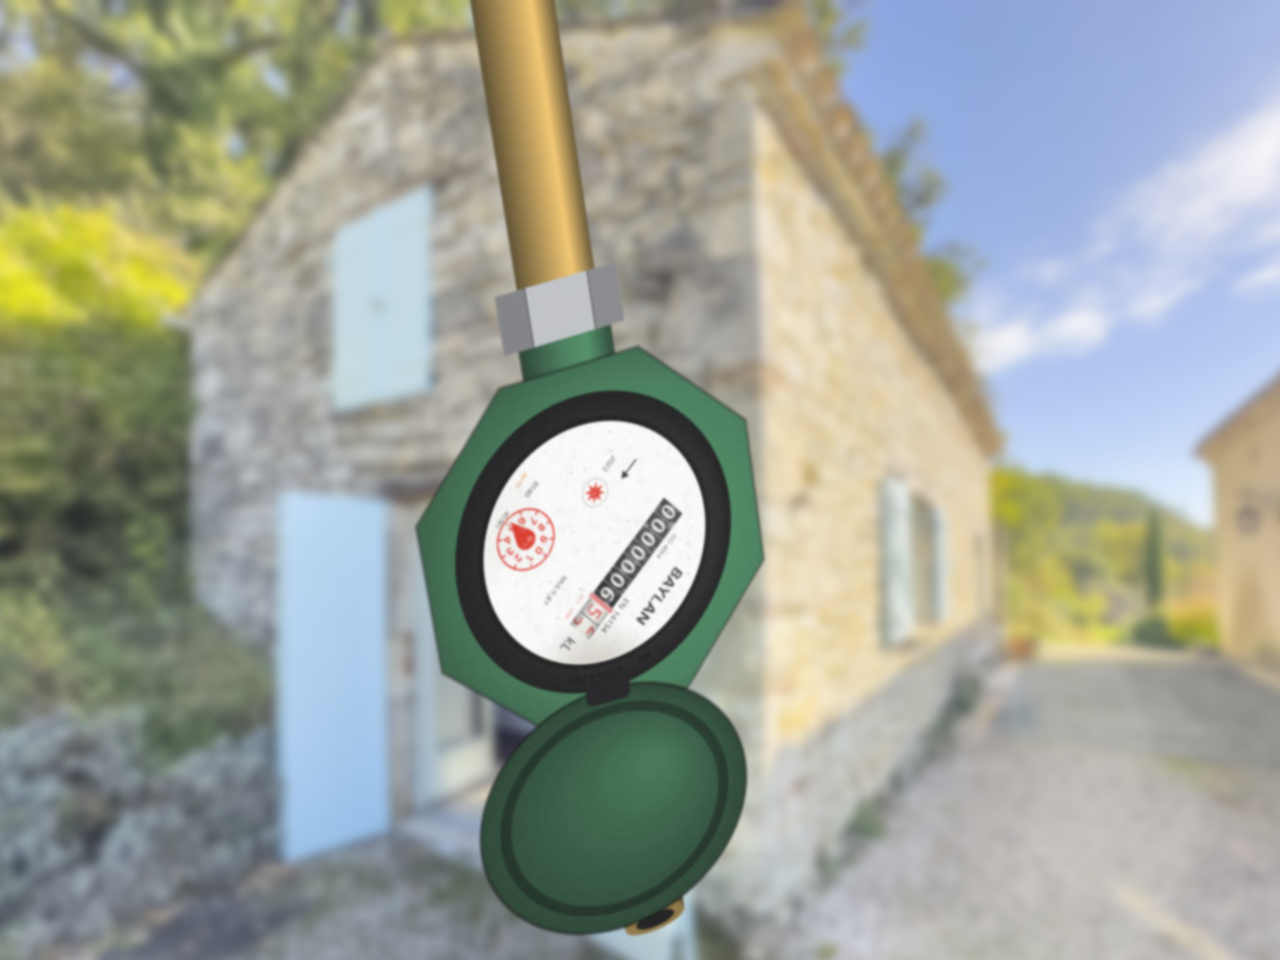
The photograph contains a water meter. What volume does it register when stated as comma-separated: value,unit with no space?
6.525,kL
